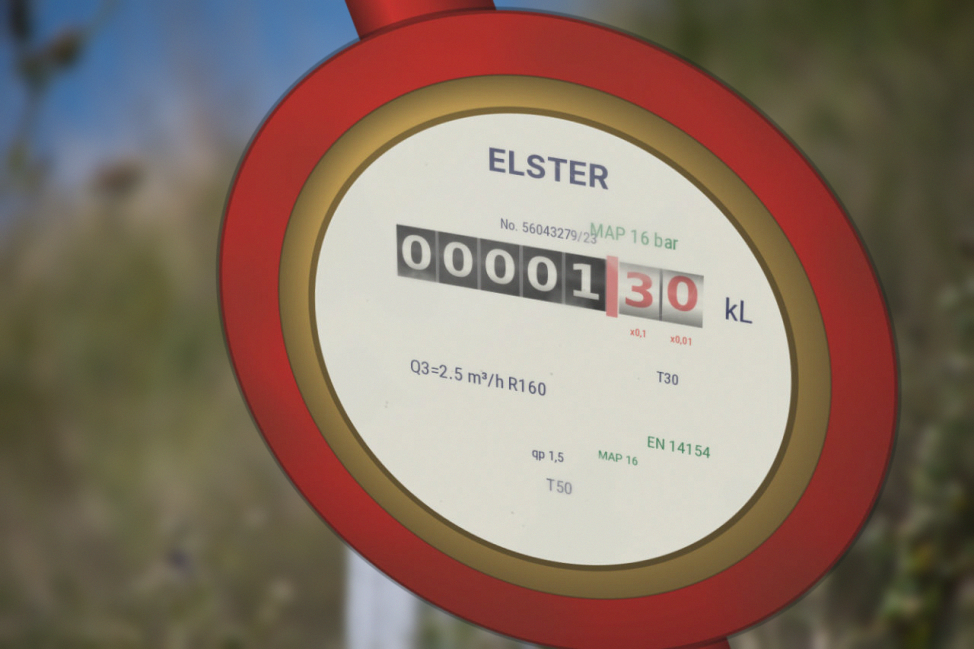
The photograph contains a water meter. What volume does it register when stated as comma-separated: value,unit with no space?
1.30,kL
